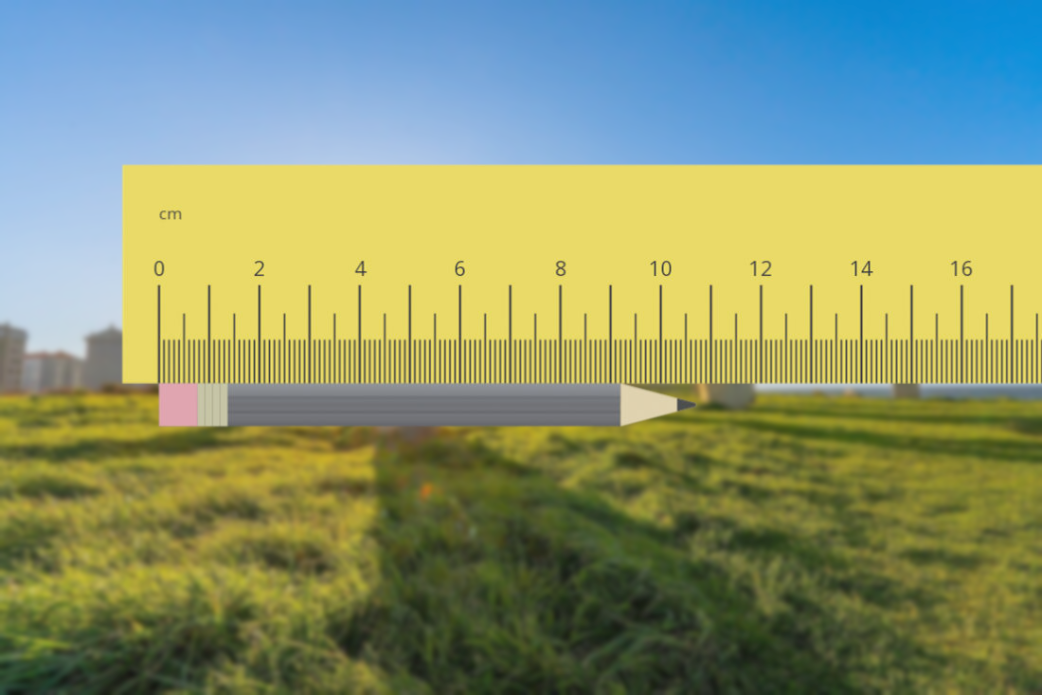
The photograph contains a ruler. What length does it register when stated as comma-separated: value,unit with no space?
10.7,cm
